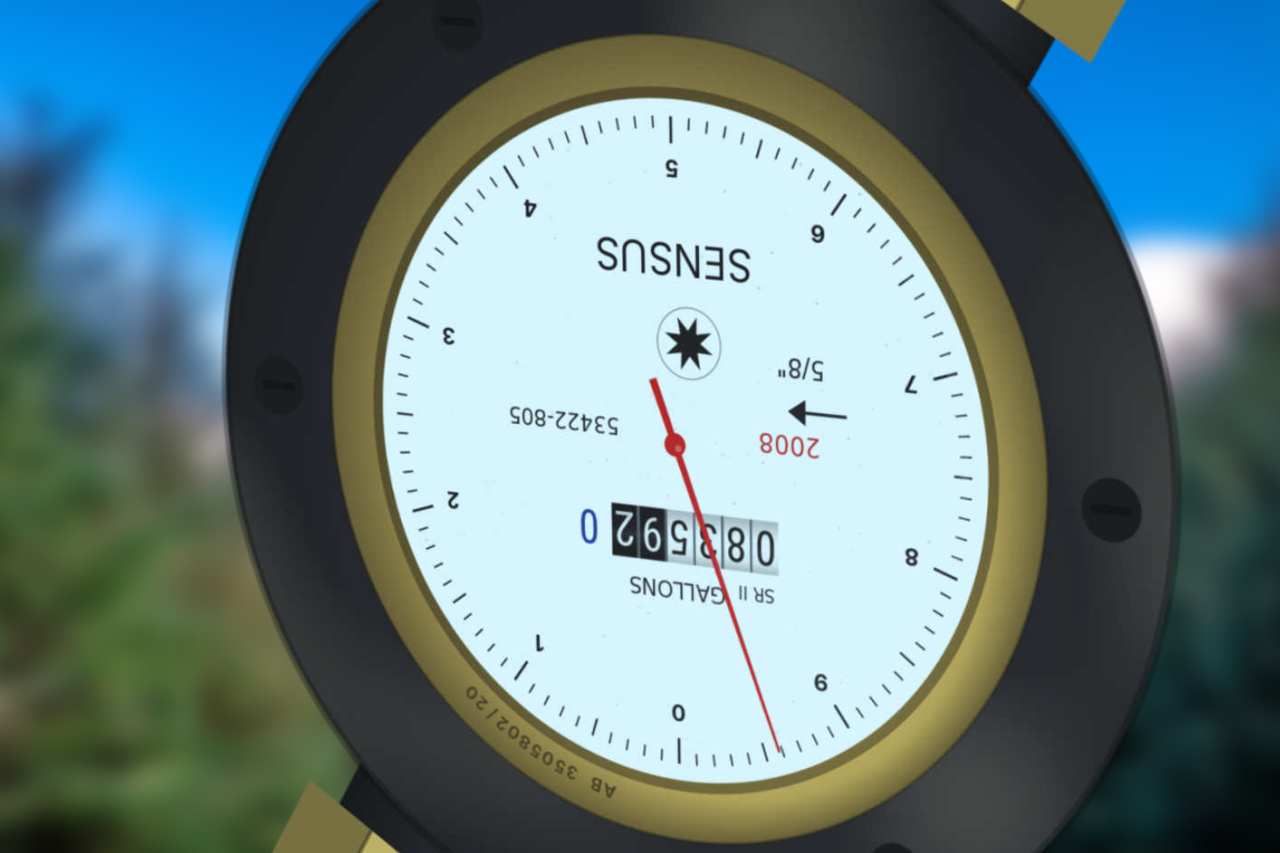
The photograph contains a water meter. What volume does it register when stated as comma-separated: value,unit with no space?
835919.4,gal
